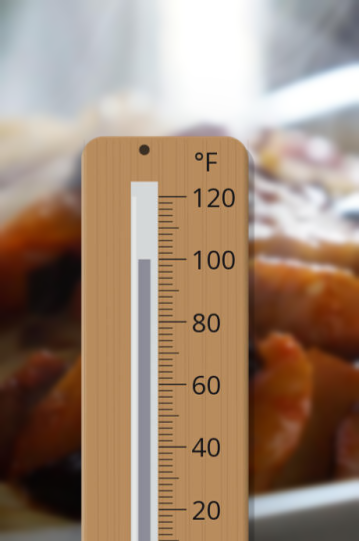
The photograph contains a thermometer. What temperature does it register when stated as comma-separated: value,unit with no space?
100,°F
